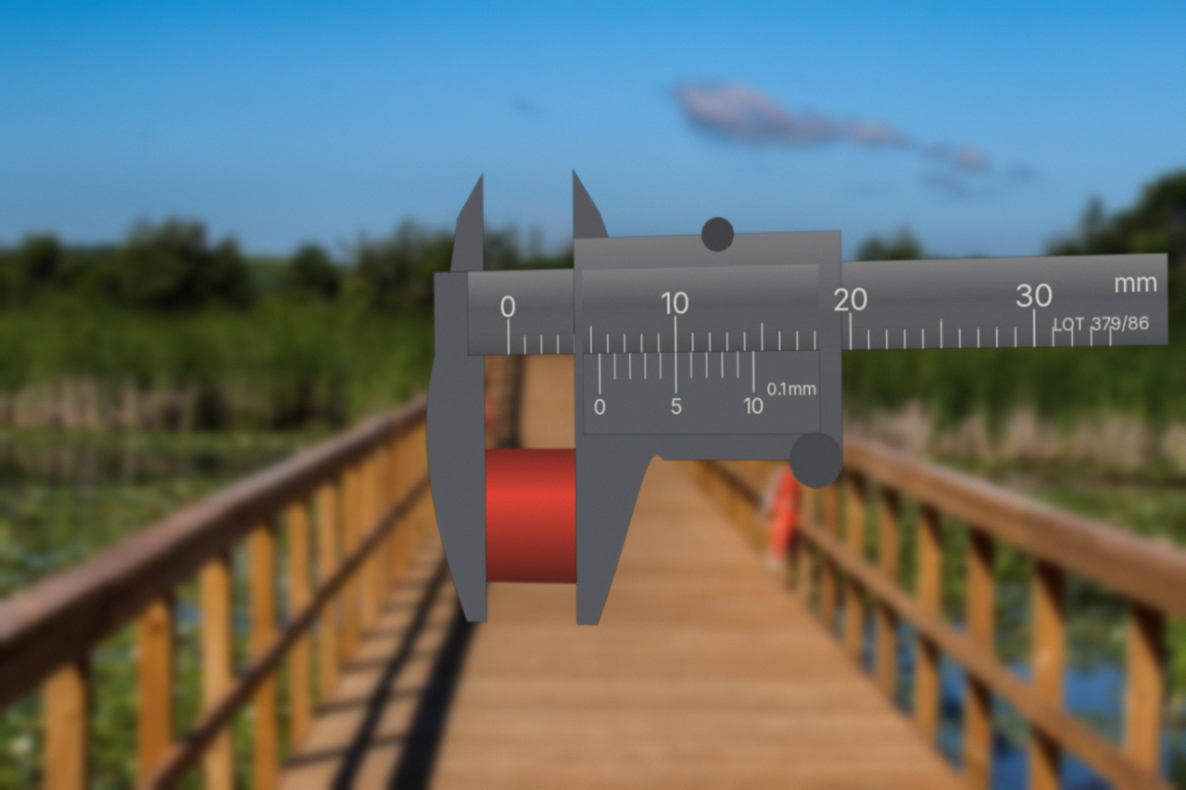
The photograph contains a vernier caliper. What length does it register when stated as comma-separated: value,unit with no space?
5.5,mm
